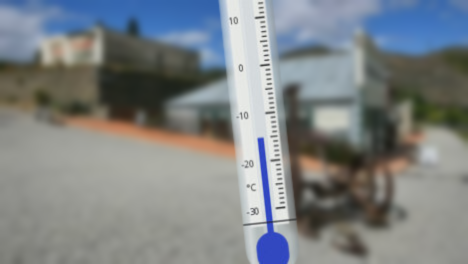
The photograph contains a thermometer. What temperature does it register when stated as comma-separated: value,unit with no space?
-15,°C
